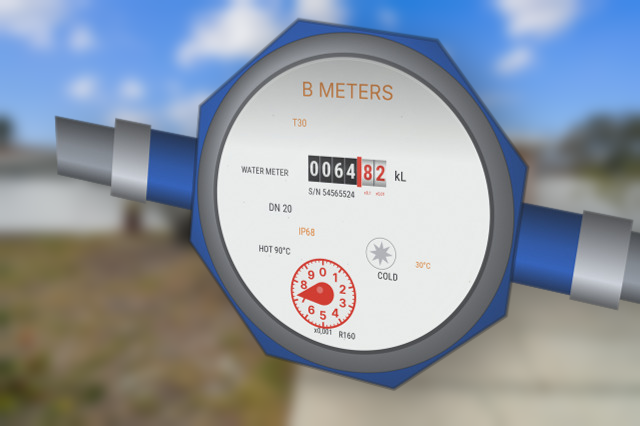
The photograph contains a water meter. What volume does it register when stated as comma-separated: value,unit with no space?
64.827,kL
